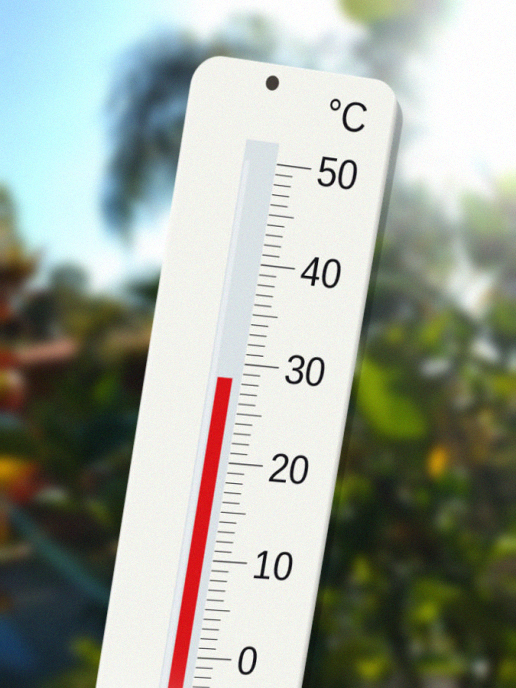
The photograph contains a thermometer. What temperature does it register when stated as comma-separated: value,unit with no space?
28.5,°C
